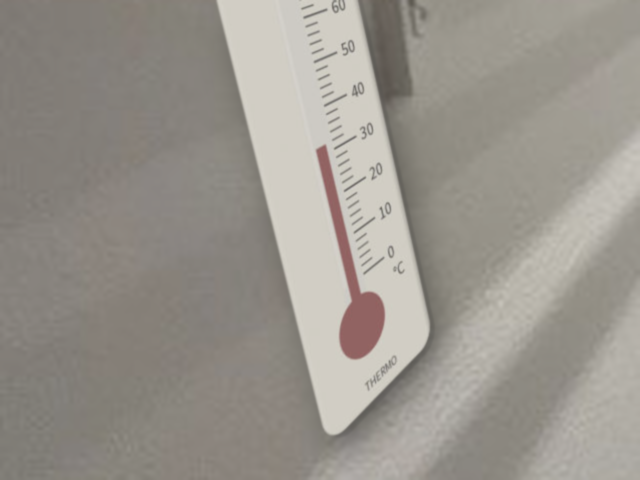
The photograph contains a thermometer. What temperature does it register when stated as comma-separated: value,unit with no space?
32,°C
